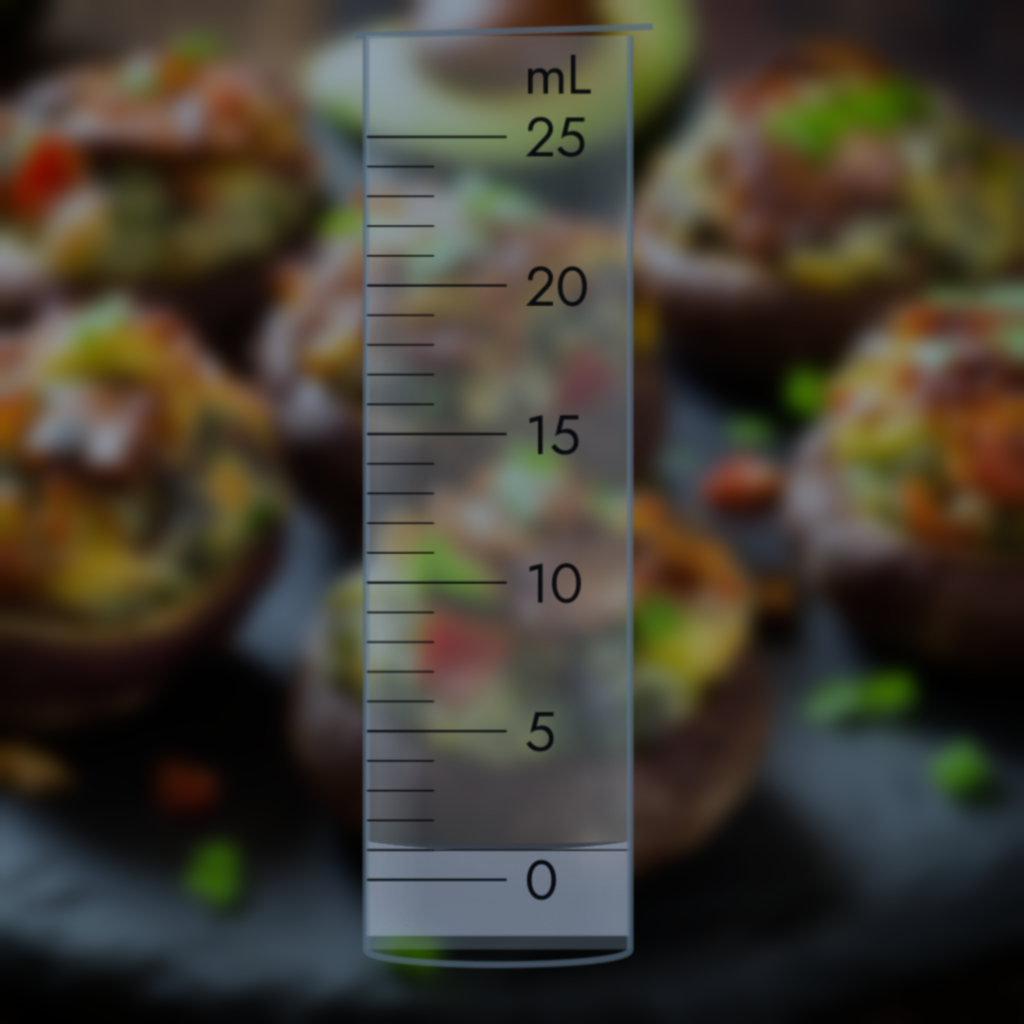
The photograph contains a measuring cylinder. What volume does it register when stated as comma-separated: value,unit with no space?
1,mL
